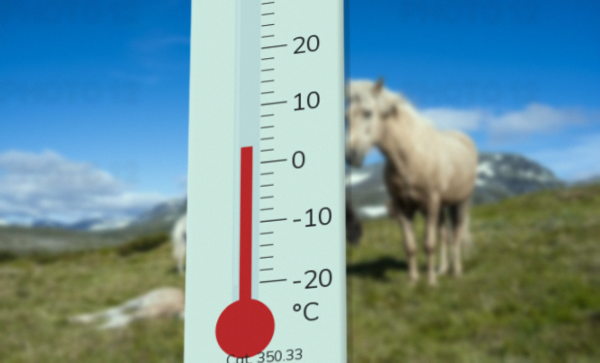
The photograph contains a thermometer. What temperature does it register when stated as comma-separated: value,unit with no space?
3,°C
